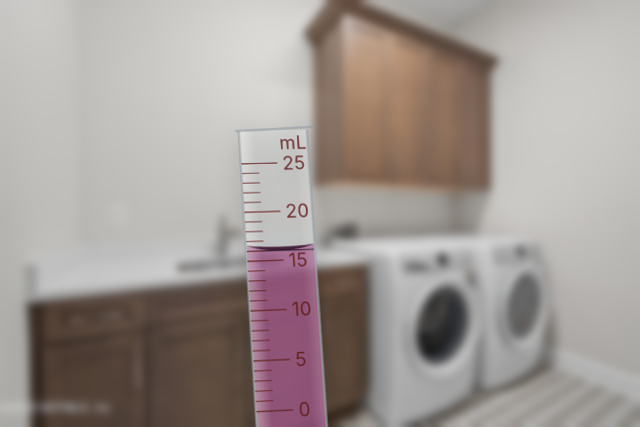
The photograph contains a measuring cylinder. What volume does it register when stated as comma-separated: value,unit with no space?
16,mL
